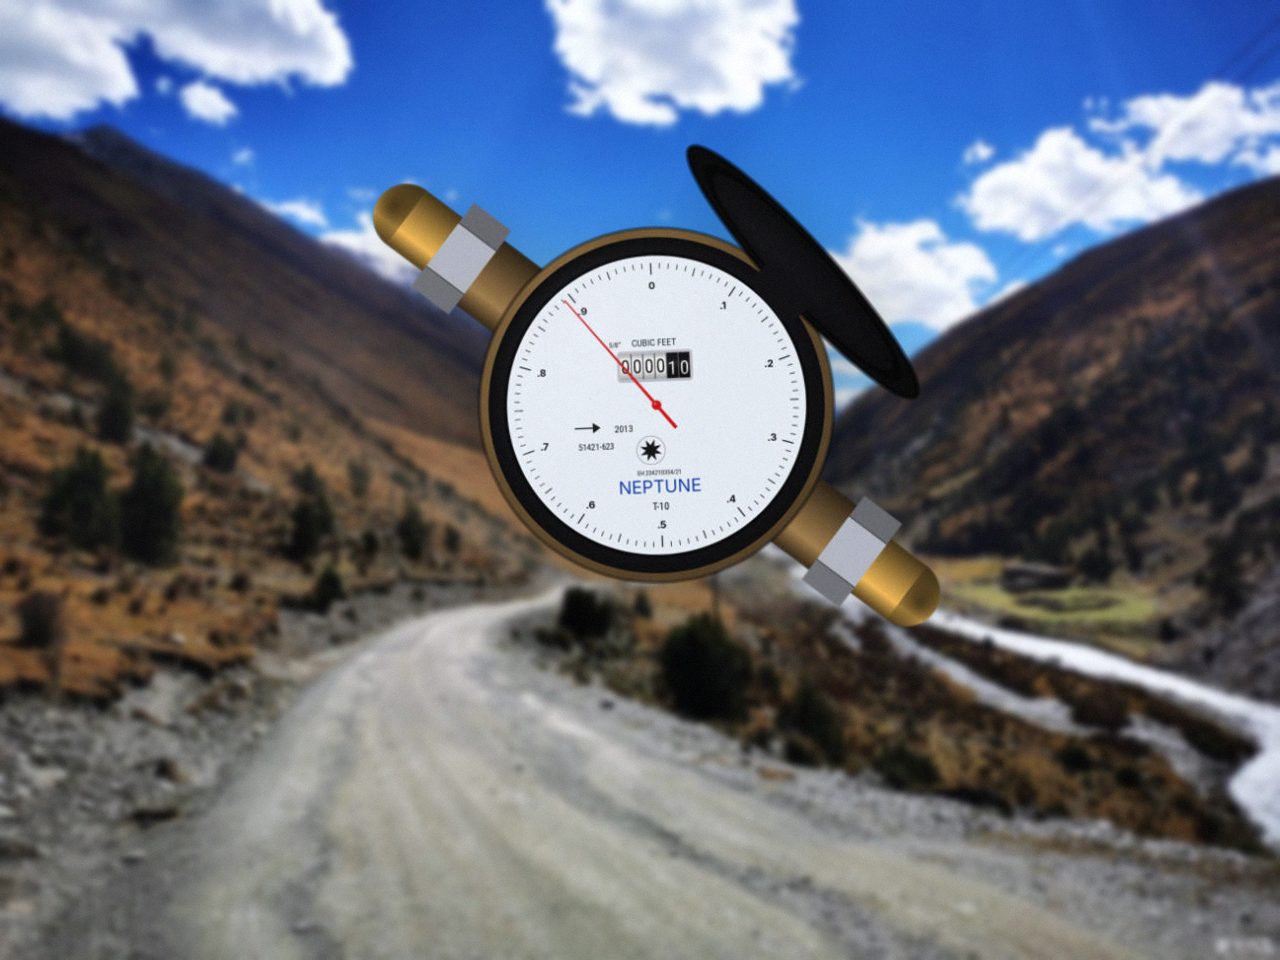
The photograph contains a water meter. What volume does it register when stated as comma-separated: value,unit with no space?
9.89,ft³
